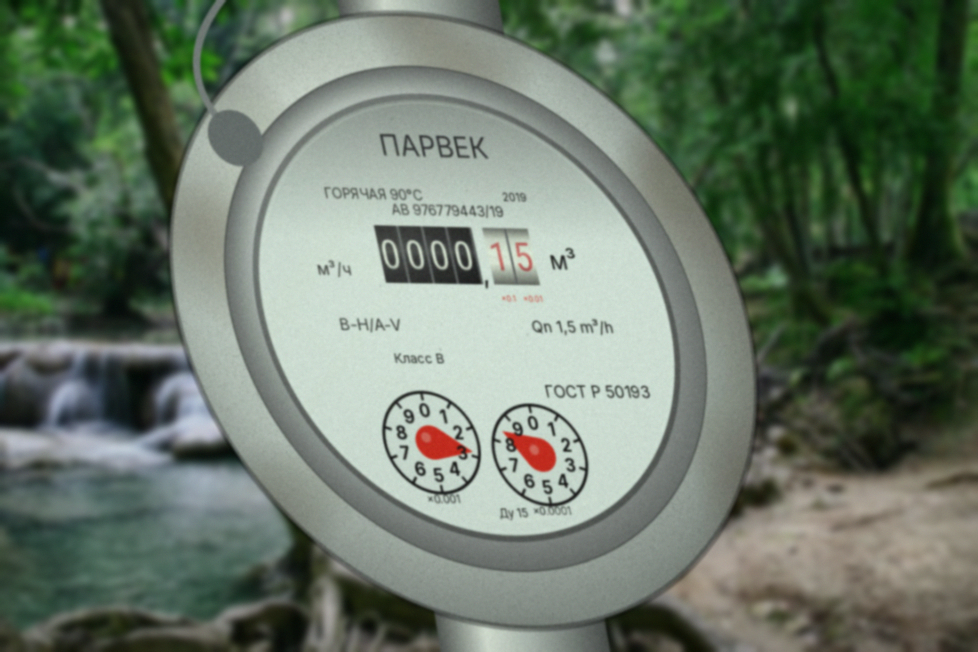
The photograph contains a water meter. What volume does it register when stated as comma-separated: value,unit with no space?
0.1528,m³
